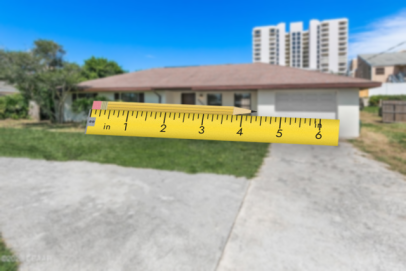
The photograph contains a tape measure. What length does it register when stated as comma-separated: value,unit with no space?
4.375,in
